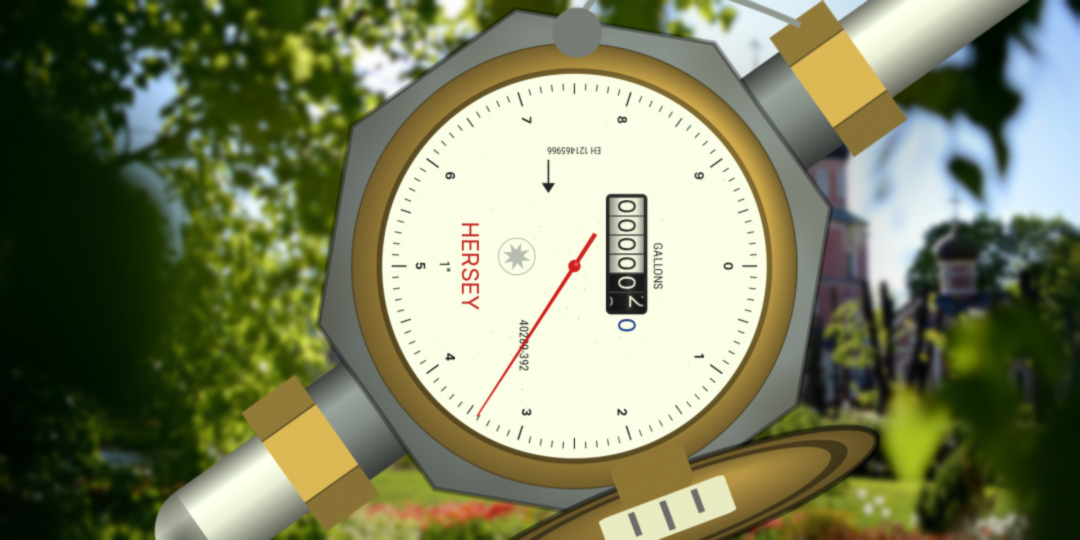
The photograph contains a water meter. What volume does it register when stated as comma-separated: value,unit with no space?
23.4,gal
